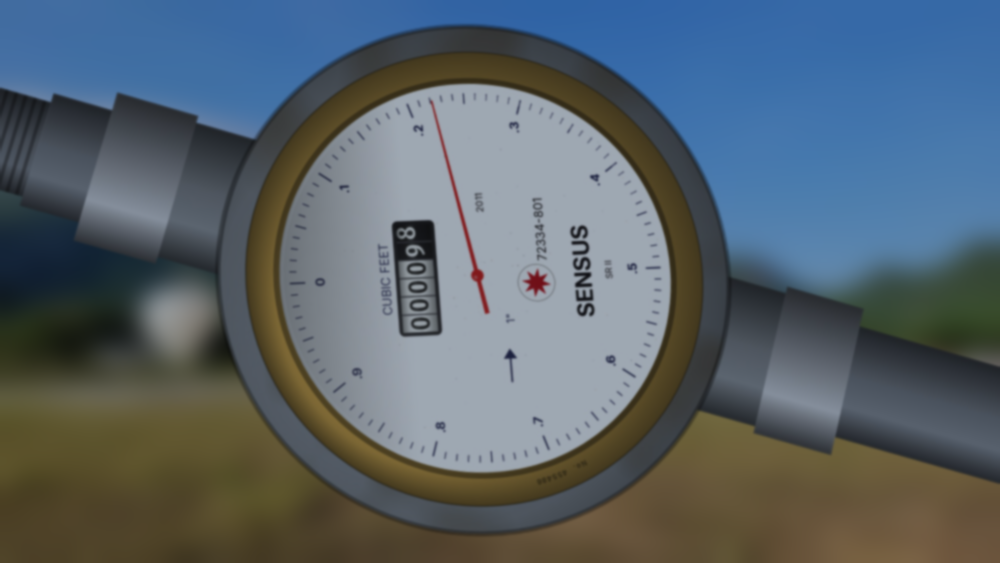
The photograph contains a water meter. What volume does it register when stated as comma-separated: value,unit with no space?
98.22,ft³
